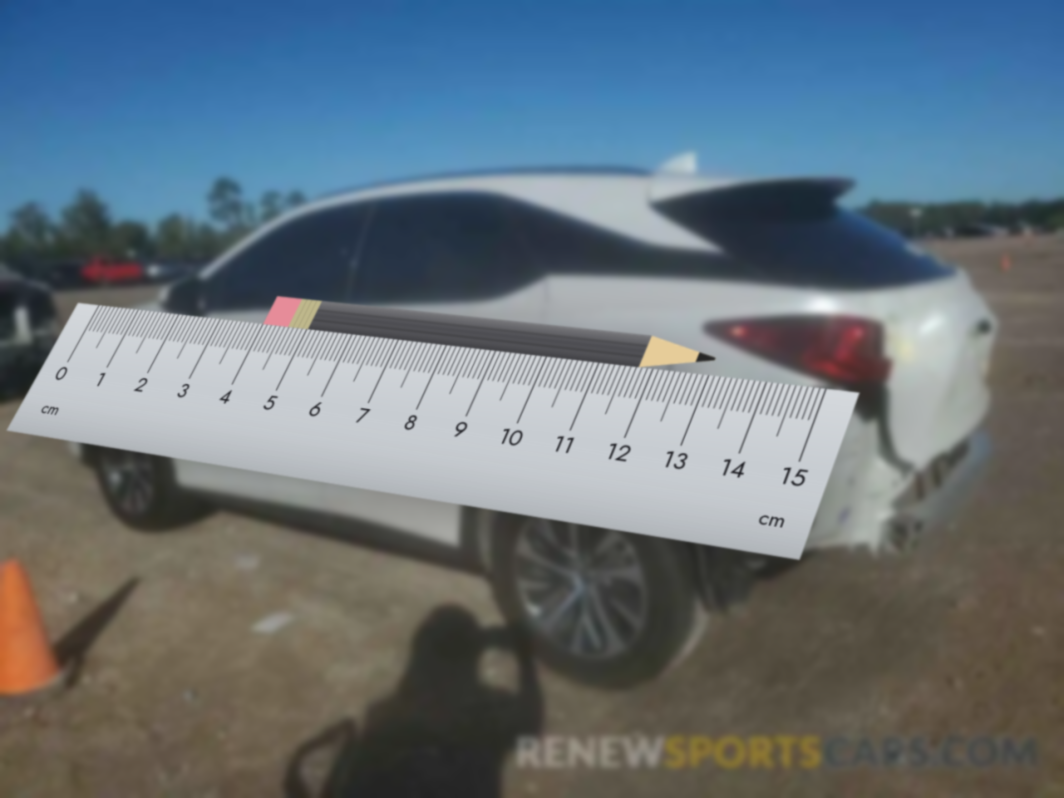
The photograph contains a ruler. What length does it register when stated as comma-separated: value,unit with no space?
9,cm
